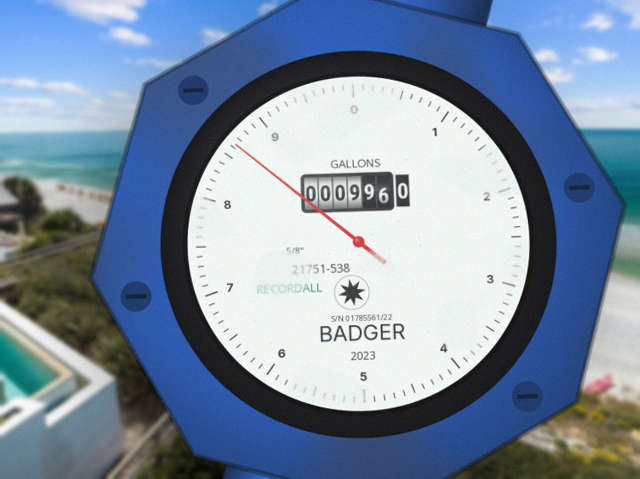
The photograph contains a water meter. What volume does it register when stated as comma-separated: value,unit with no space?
9958.6,gal
